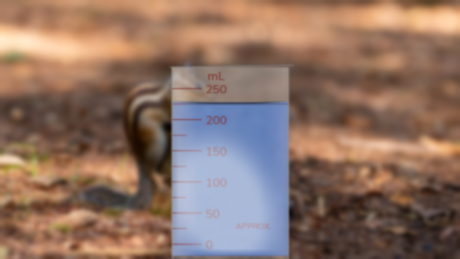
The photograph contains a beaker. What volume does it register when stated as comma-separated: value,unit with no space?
225,mL
